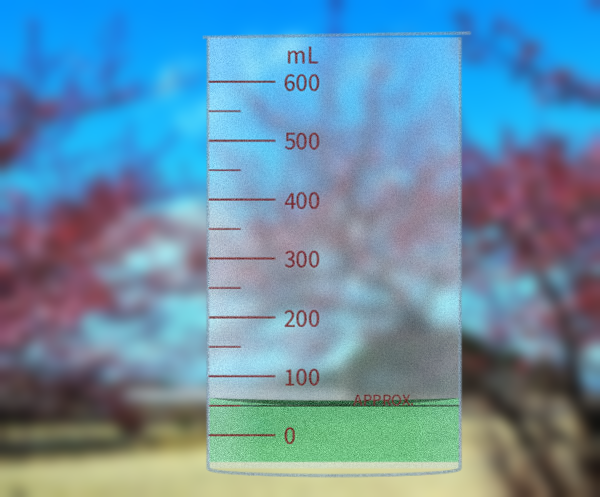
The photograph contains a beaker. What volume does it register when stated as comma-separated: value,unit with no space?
50,mL
